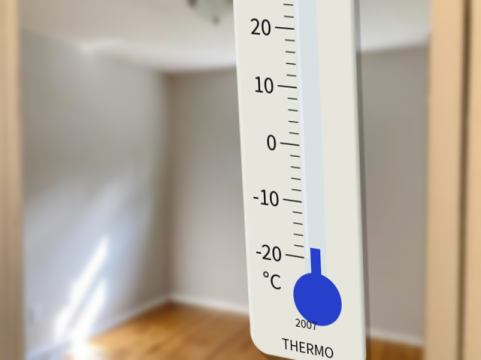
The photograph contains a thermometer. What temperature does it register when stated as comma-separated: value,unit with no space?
-18,°C
